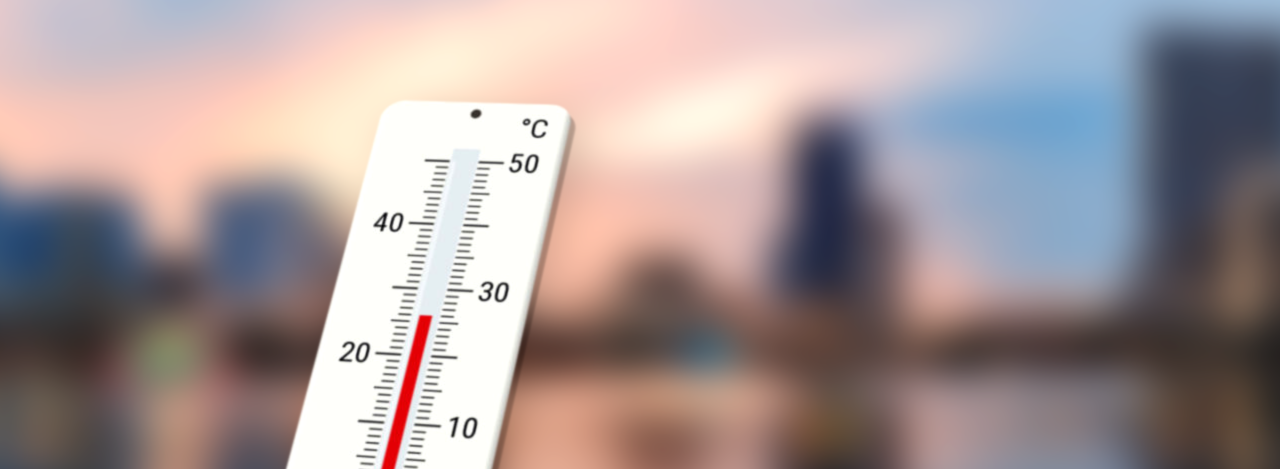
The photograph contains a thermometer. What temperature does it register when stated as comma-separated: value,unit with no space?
26,°C
